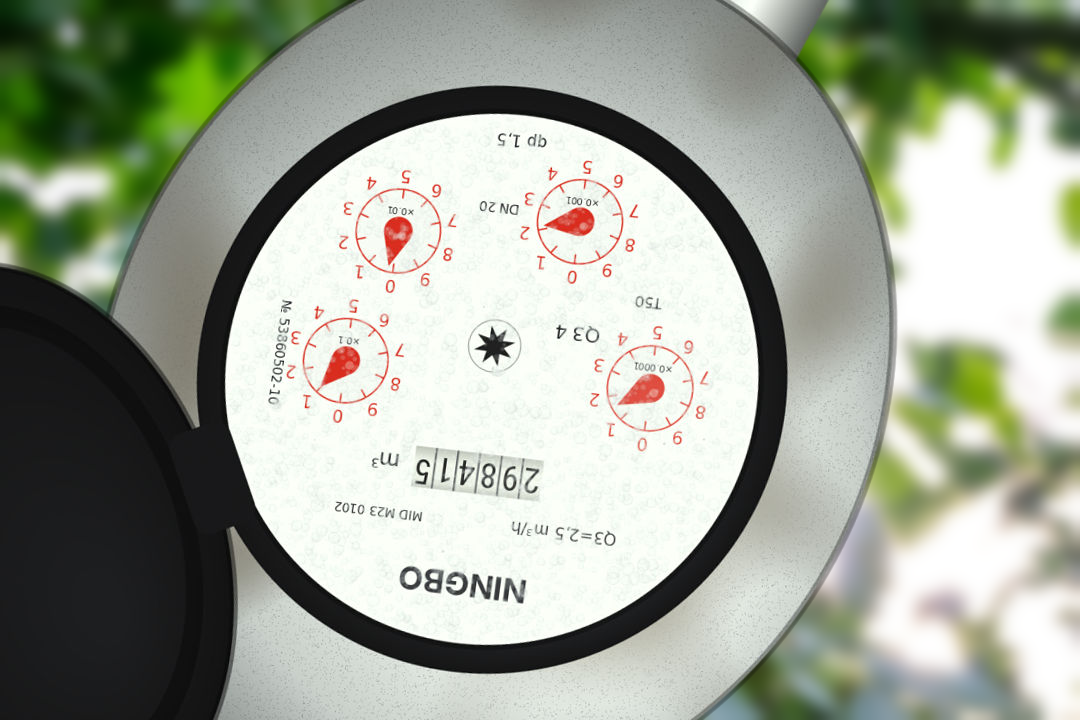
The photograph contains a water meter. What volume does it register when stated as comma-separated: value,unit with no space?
298415.1021,m³
